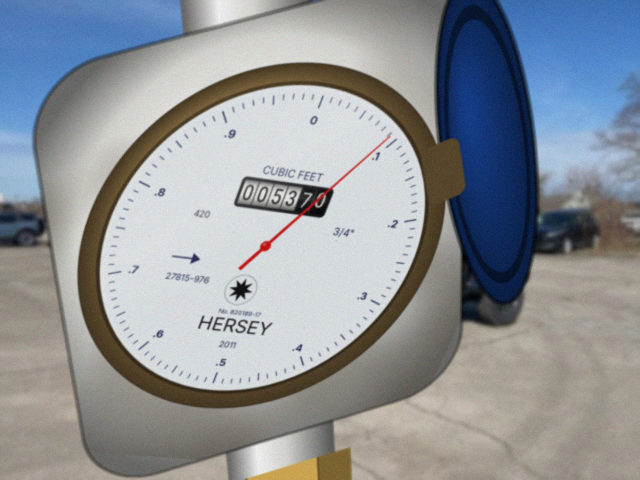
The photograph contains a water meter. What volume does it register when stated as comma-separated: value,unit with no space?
5370.09,ft³
